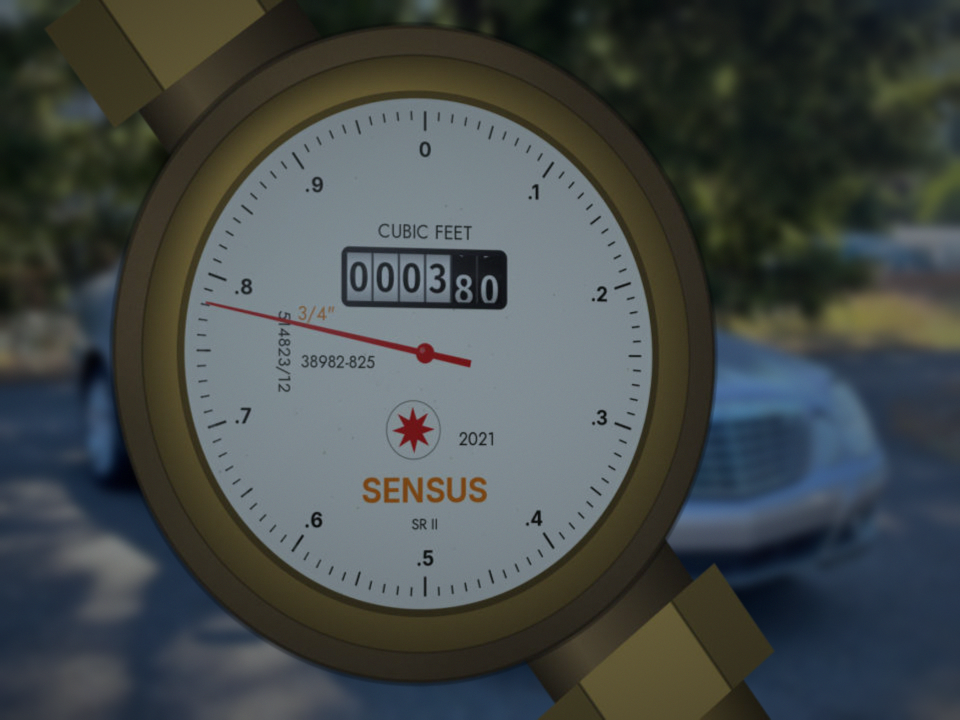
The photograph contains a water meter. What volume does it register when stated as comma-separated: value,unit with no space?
379.78,ft³
